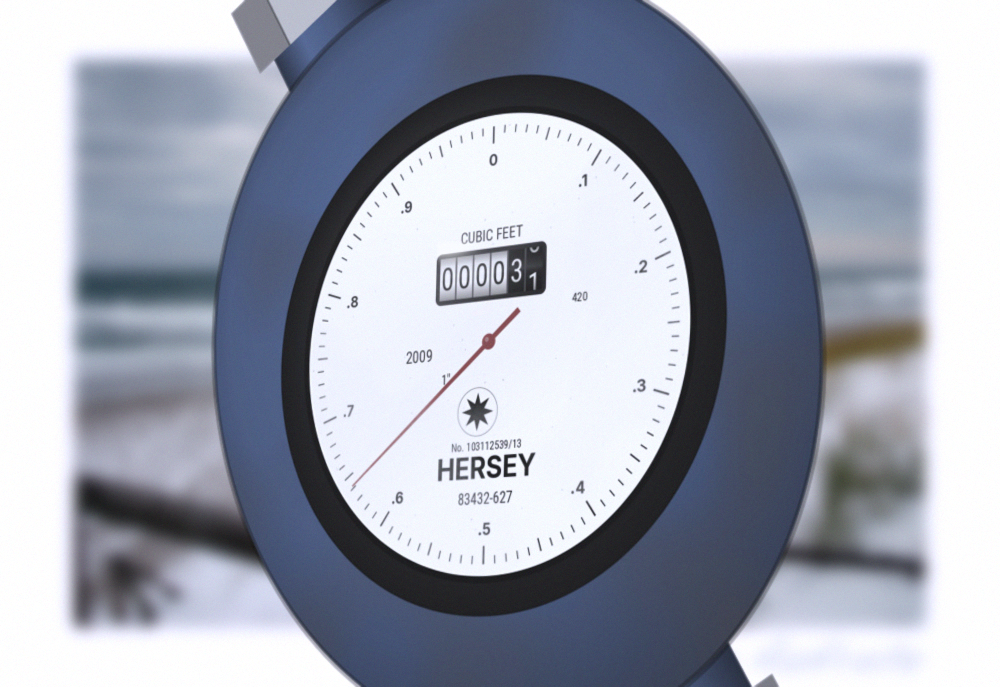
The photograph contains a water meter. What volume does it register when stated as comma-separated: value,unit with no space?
30.64,ft³
